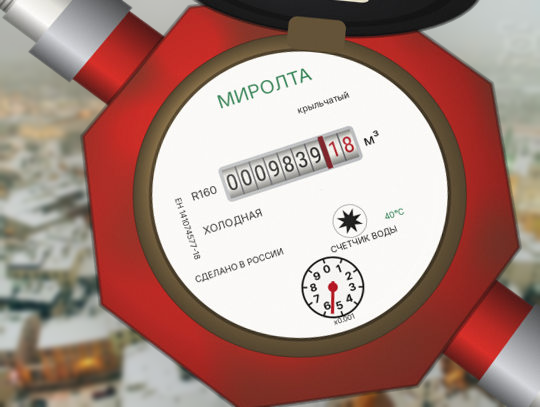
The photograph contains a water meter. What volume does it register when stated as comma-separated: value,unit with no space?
9839.185,m³
